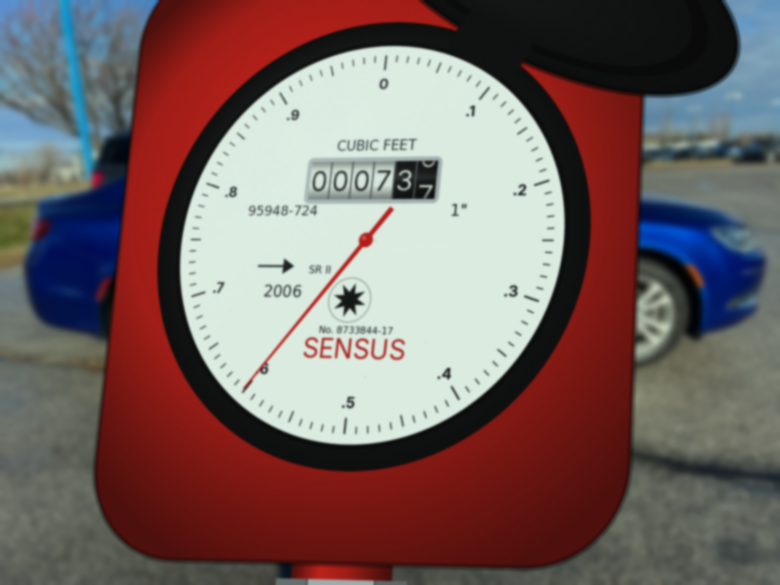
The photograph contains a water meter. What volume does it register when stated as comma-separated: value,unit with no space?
736.60,ft³
